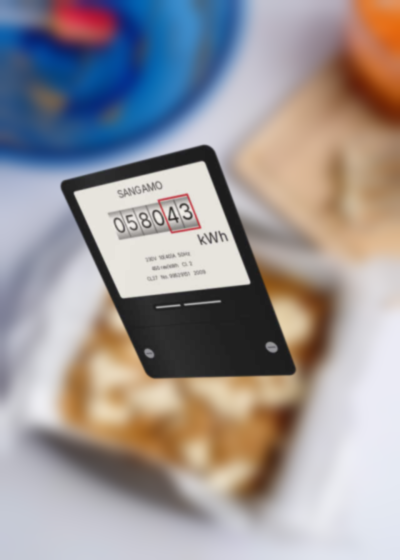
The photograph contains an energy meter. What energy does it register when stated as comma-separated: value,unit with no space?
580.43,kWh
